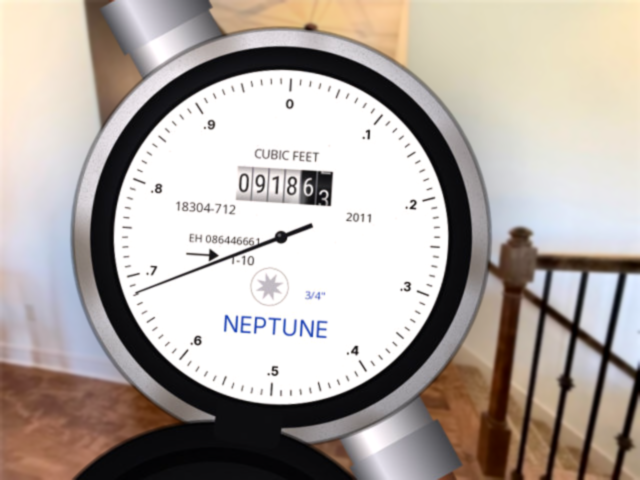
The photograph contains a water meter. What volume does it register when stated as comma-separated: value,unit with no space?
91862.68,ft³
